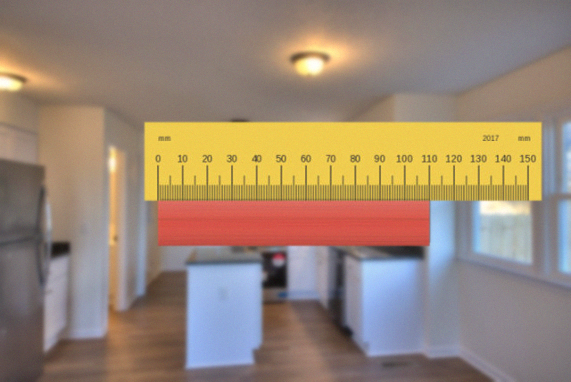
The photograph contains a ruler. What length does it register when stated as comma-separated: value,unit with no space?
110,mm
